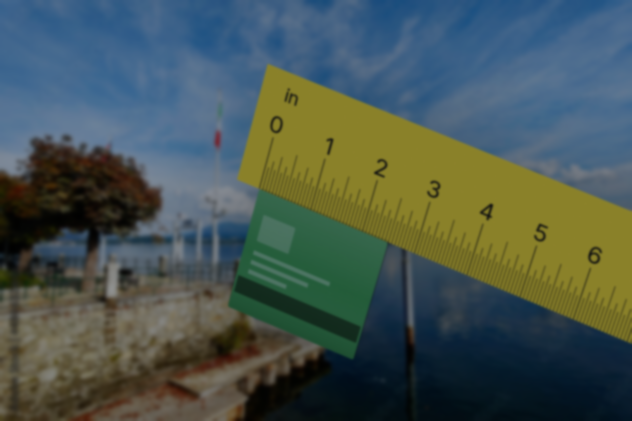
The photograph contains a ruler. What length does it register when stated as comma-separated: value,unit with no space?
2.5,in
